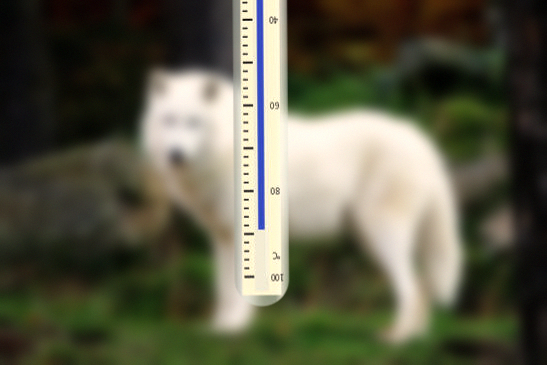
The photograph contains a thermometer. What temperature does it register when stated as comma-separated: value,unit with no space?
89,°C
